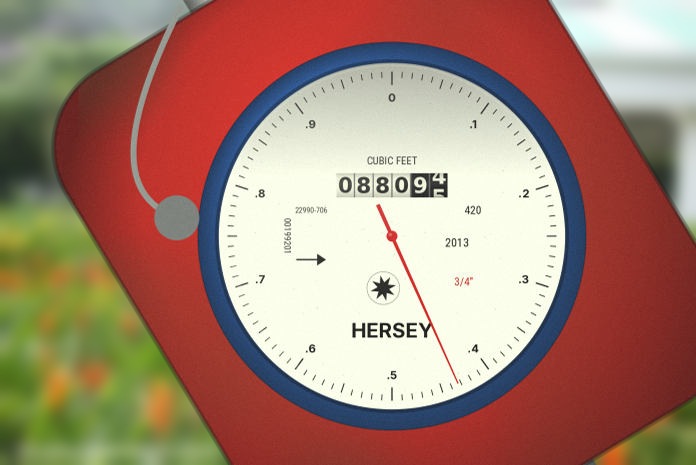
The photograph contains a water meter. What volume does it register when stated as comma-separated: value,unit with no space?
88094.43,ft³
